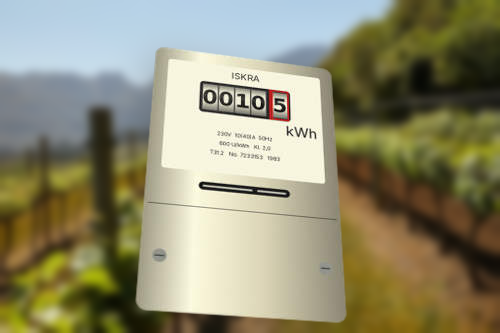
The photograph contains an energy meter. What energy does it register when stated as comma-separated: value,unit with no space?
10.5,kWh
